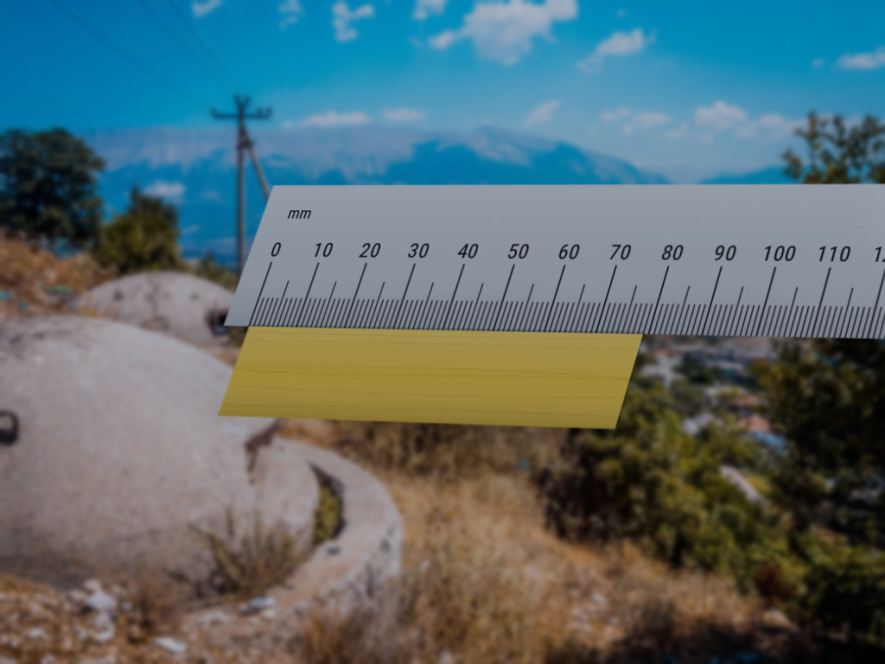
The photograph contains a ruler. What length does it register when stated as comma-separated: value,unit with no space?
79,mm
